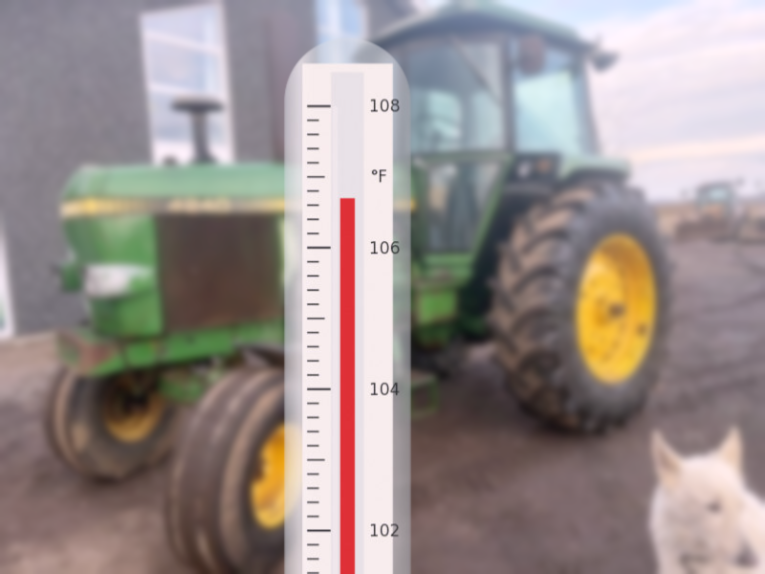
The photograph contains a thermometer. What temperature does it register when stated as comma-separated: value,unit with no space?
106.7,°F
